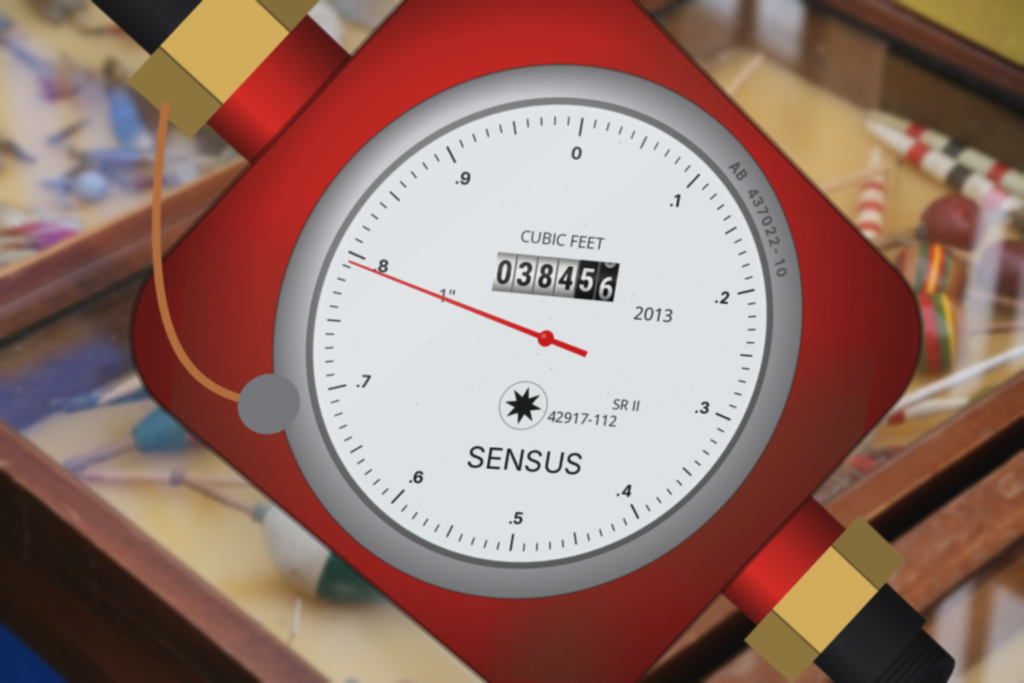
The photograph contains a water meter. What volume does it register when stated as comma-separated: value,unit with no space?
38455.79,ft³
